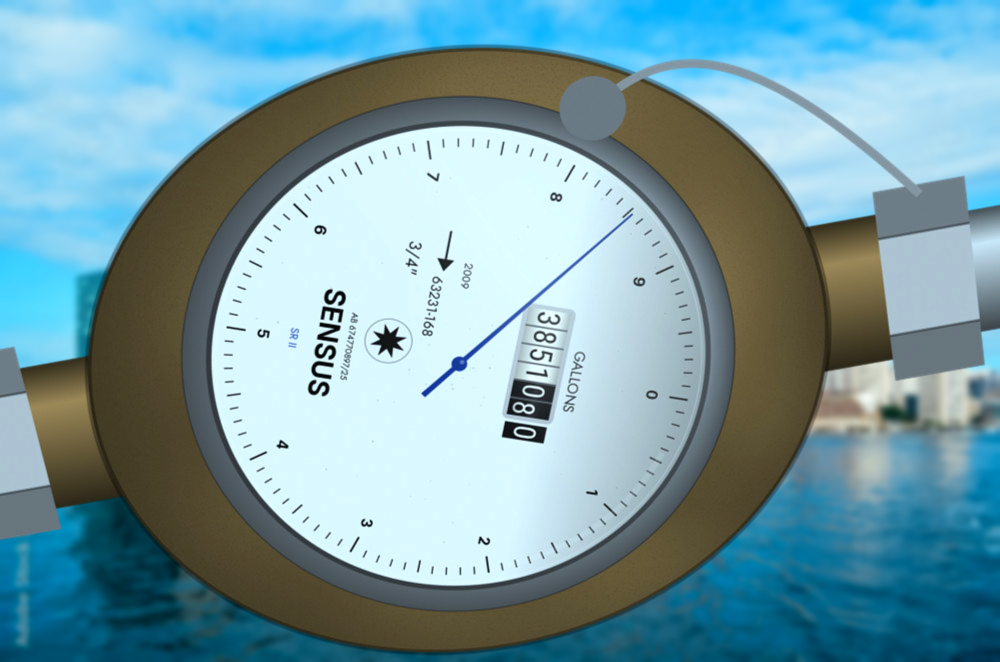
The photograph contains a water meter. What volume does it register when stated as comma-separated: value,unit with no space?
3851078.5,gal
